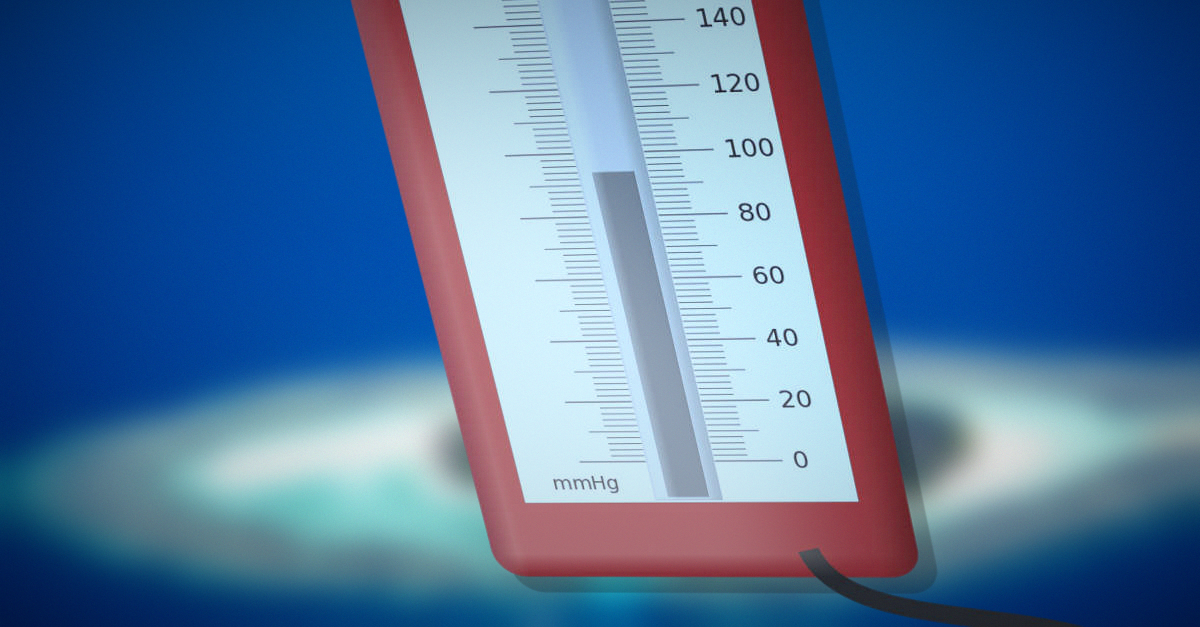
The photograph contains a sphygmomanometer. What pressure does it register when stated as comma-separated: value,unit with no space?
94,mmHg
